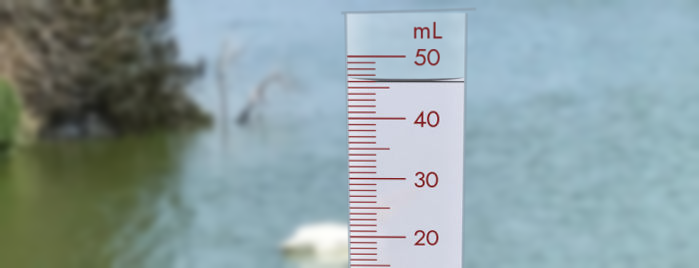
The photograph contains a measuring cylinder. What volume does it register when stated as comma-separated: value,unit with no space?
46,mL
